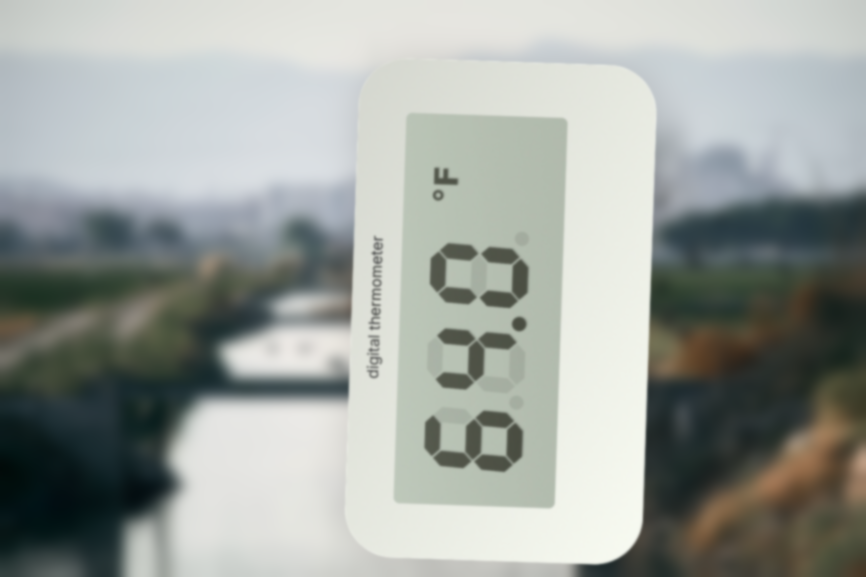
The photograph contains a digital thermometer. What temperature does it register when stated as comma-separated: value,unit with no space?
64.0,°F
